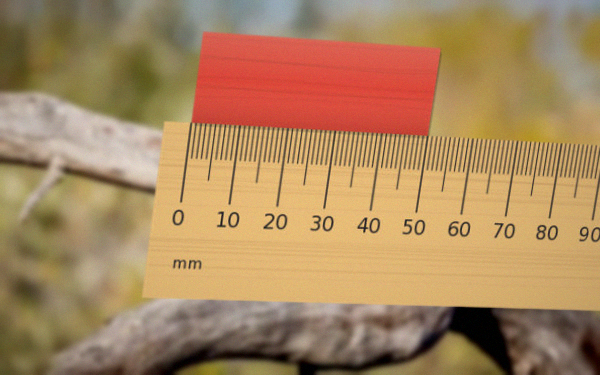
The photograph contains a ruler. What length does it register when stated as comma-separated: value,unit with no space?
50,mm
